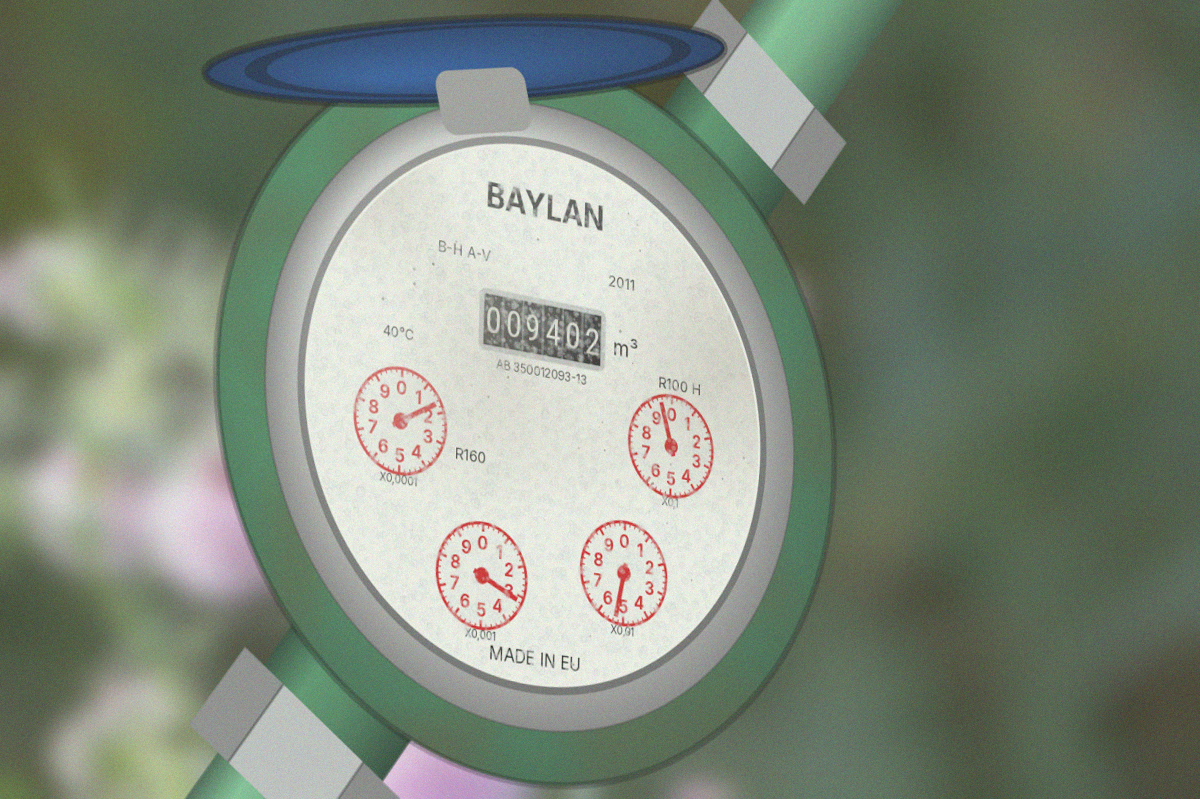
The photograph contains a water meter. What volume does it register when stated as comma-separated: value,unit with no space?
9401.9531,m³
